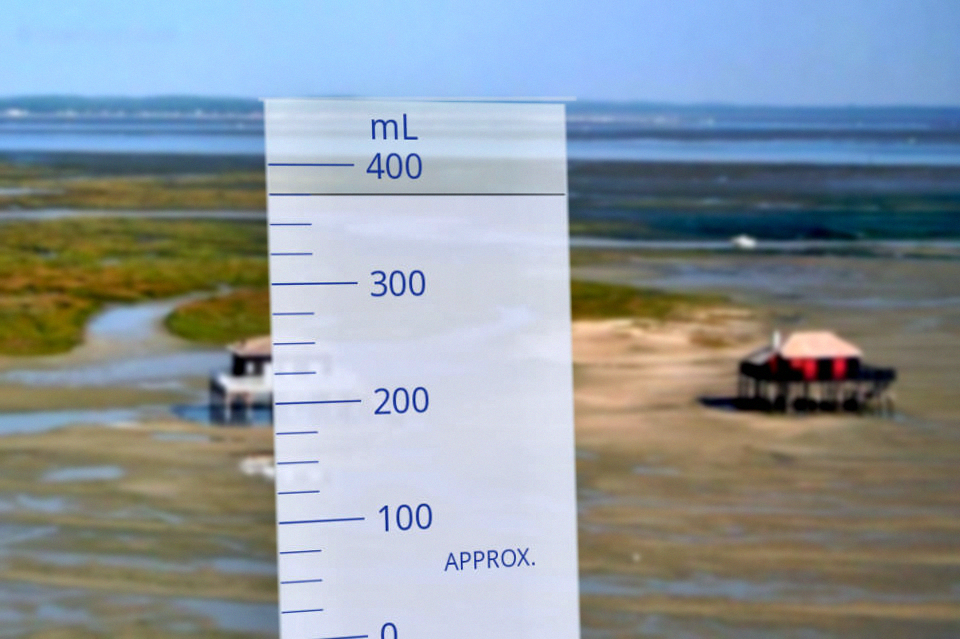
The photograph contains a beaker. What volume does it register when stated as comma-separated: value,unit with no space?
375,mL
